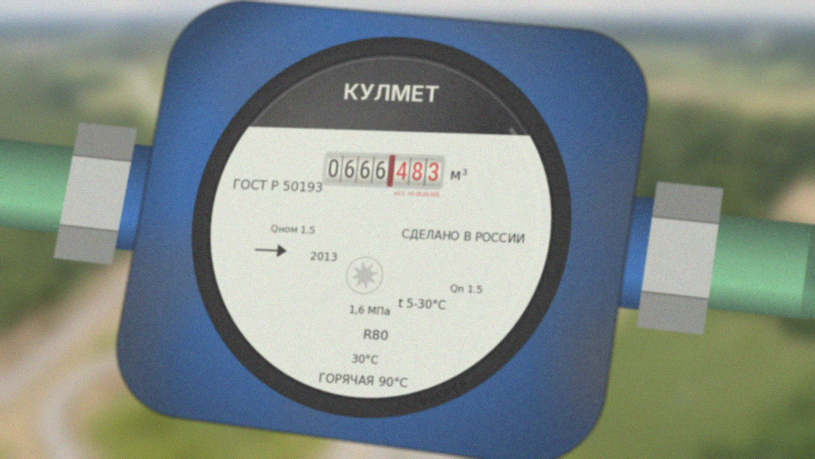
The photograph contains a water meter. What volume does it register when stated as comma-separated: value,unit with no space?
666.483,m³
